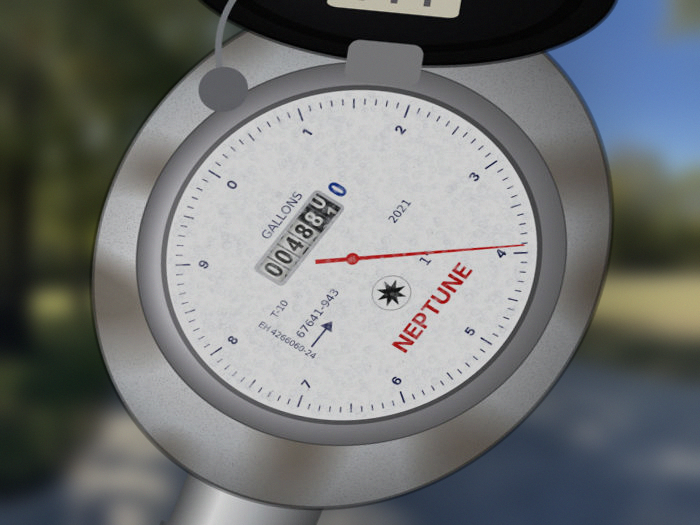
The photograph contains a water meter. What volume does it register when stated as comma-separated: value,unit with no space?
48803.9,gal
